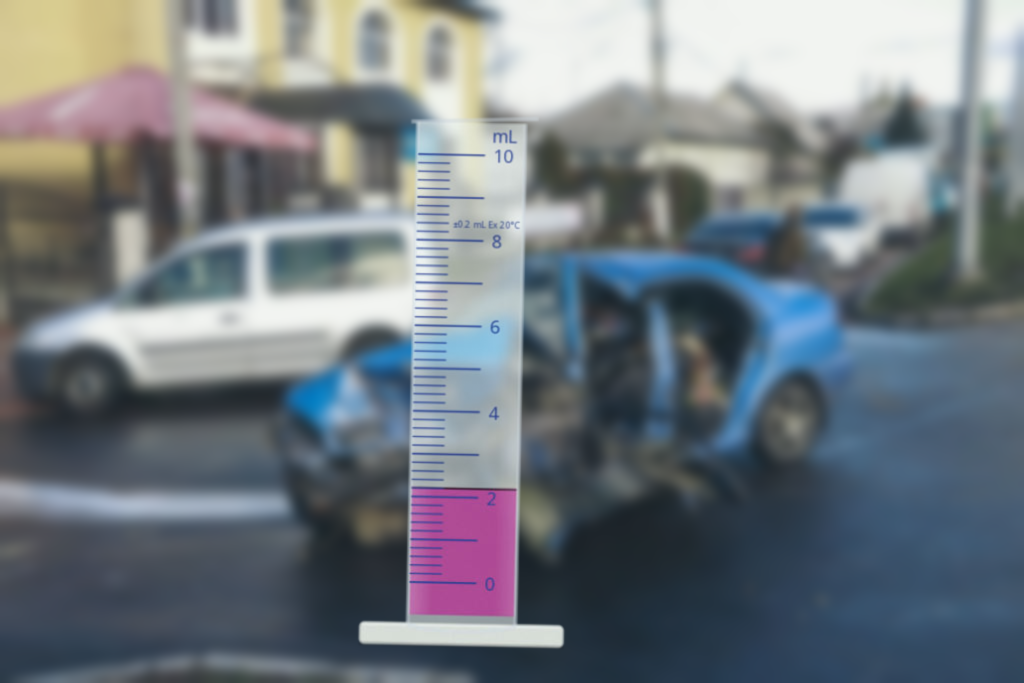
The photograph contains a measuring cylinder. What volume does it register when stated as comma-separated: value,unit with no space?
2.2,mL
